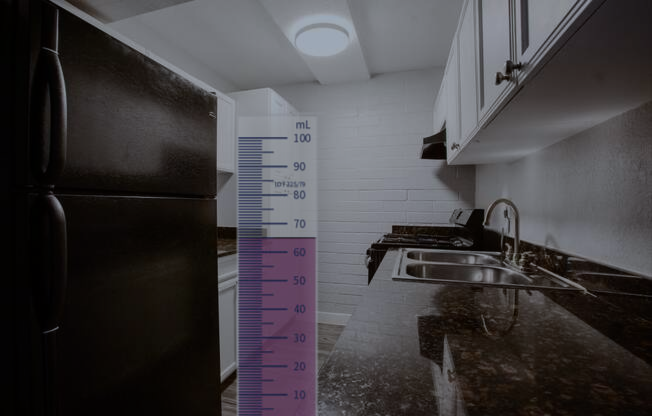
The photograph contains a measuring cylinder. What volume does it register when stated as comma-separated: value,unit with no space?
65,mL
